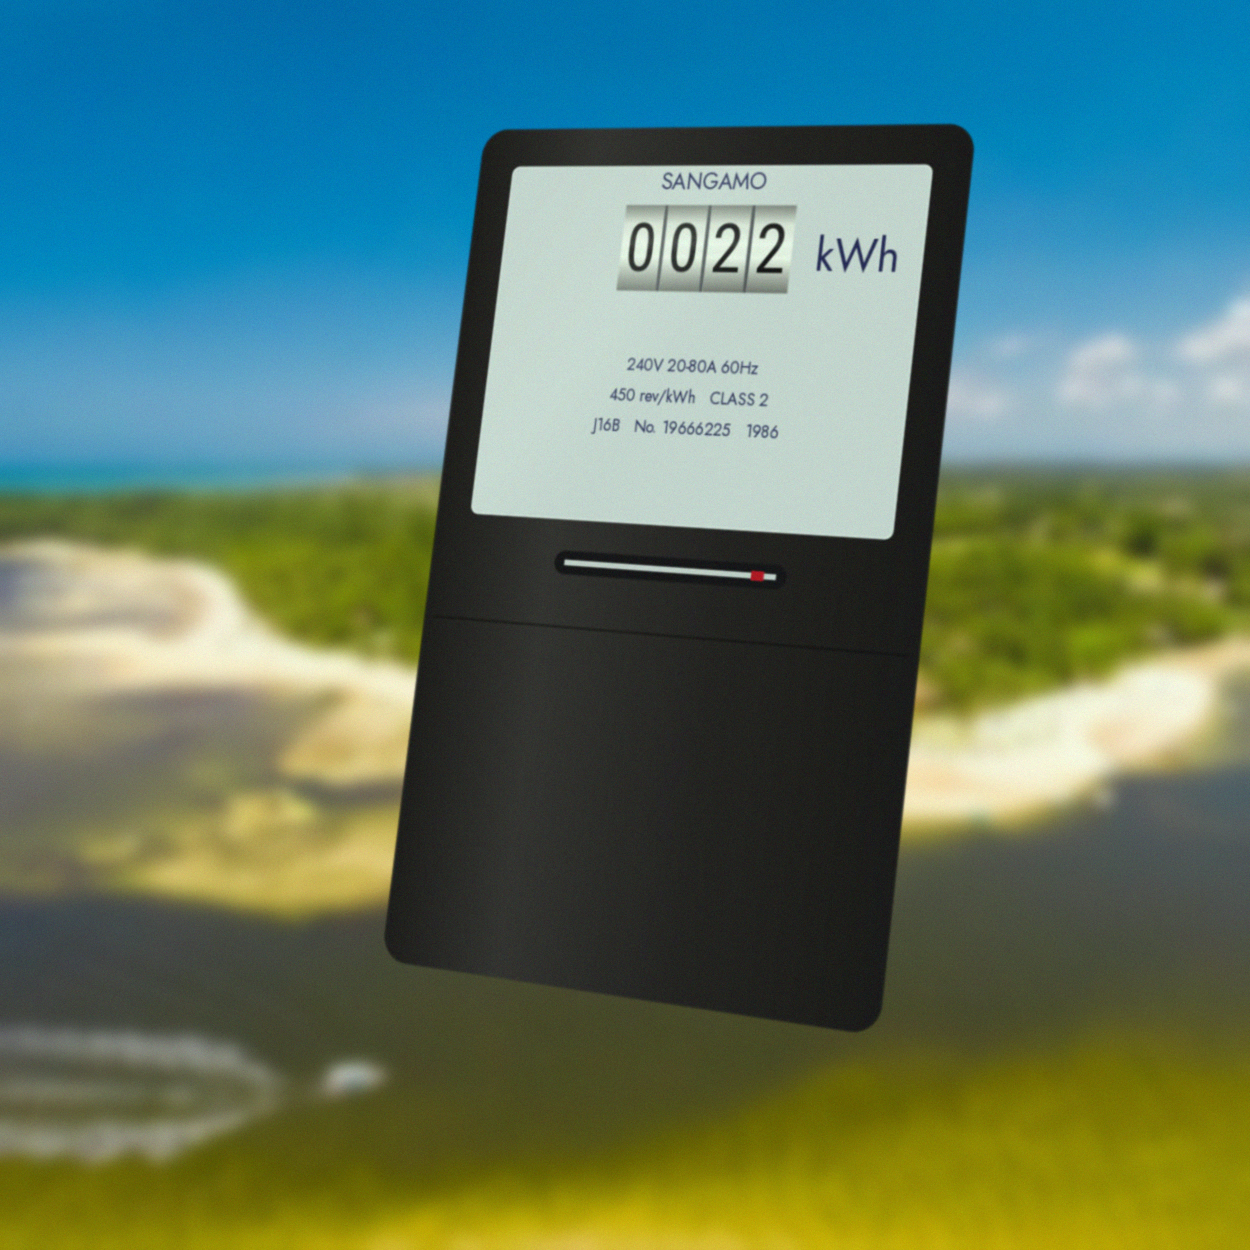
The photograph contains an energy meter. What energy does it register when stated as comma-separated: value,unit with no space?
22,kWh
